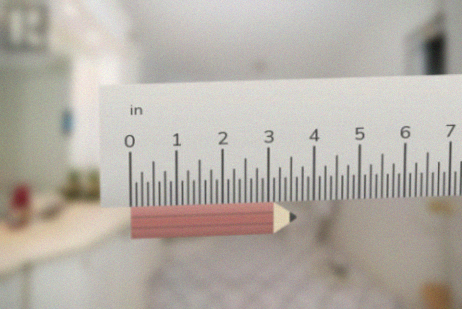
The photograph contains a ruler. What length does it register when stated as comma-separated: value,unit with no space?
3.625,in
